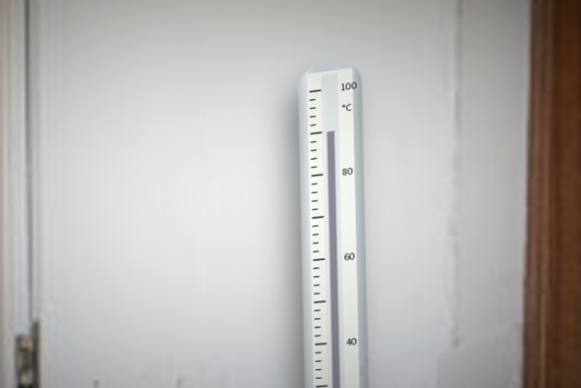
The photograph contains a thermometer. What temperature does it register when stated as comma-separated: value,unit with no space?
90,°C
